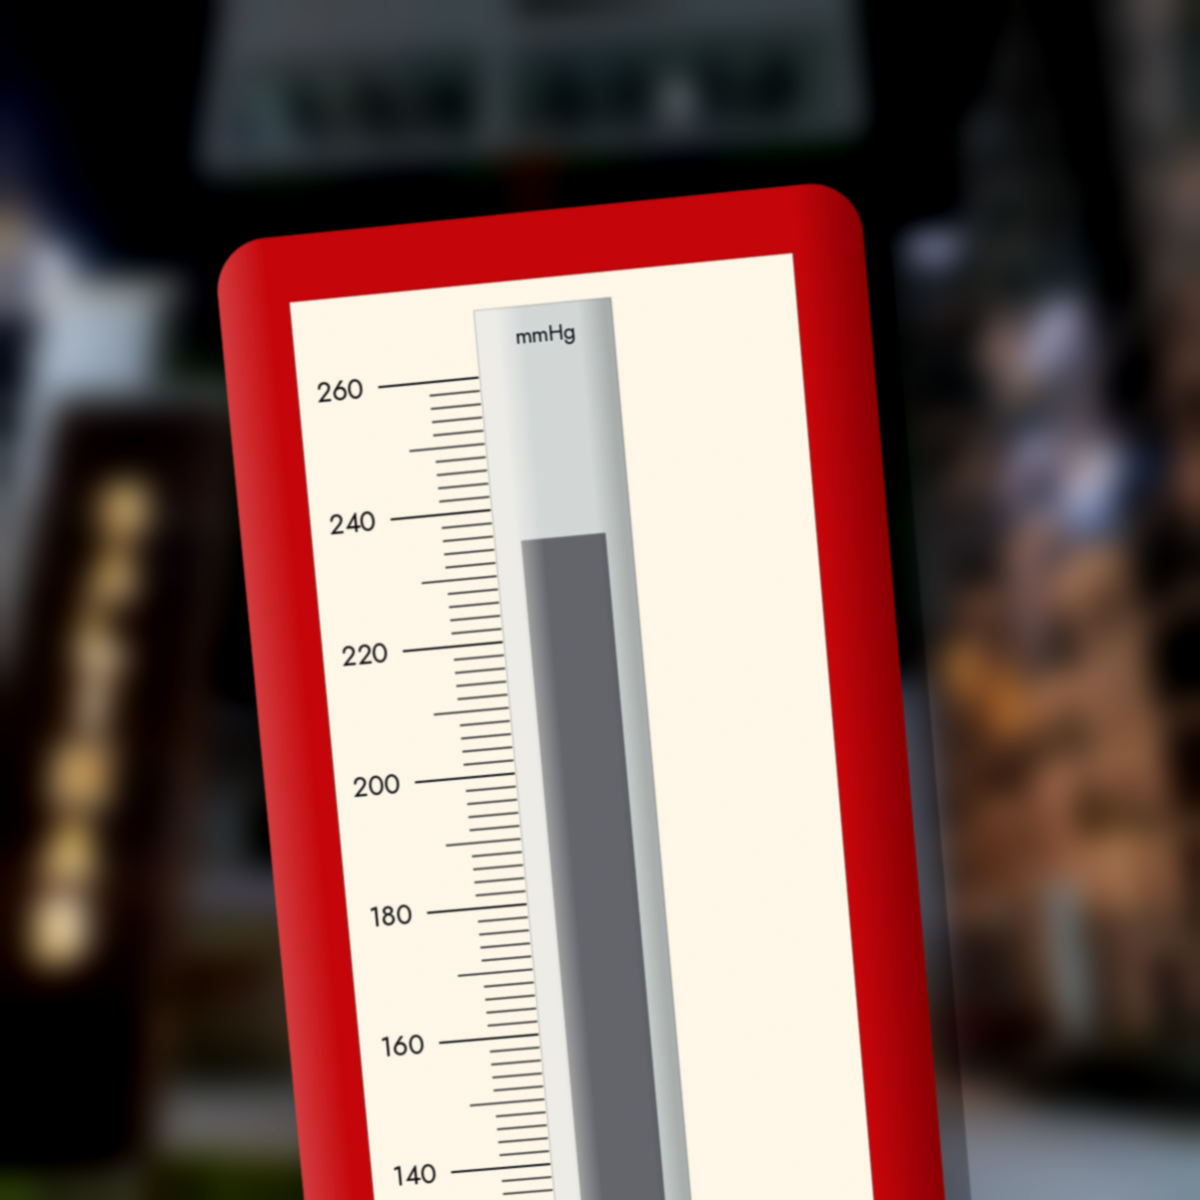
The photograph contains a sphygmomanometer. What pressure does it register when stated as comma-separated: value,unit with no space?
235,mmHg
